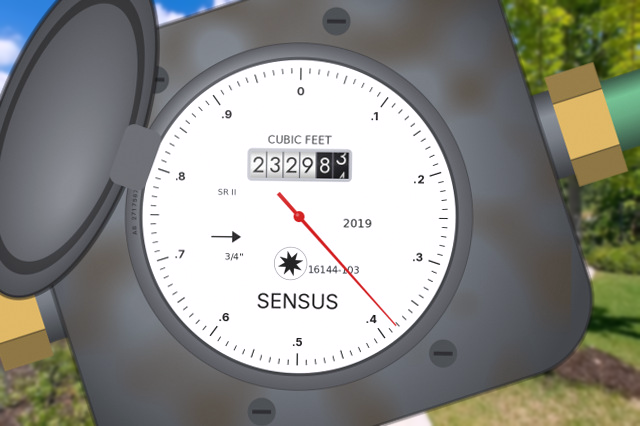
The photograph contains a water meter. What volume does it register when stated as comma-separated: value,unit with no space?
232983.38,ft³
